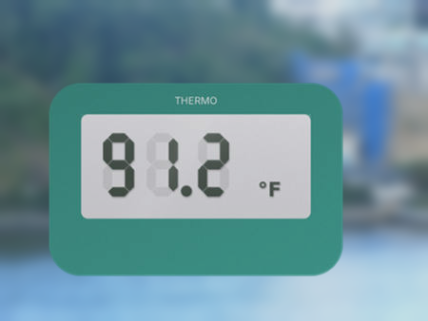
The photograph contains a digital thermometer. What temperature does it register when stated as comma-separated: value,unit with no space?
91.2,°F
